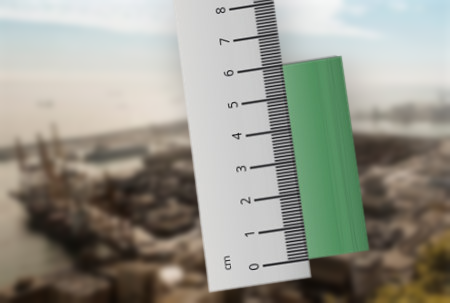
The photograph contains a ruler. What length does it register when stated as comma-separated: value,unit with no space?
6,cm
